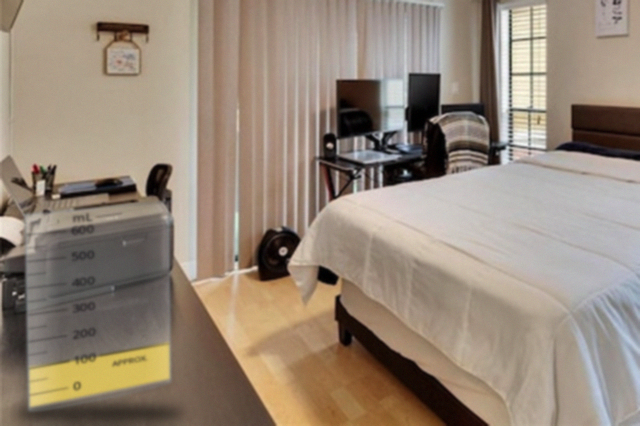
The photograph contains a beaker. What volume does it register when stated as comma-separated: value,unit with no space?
100,mL
